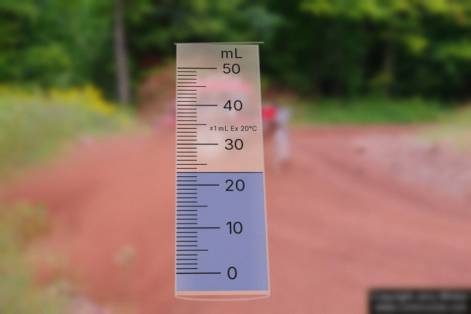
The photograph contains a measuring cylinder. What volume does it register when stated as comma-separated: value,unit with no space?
23,mL
